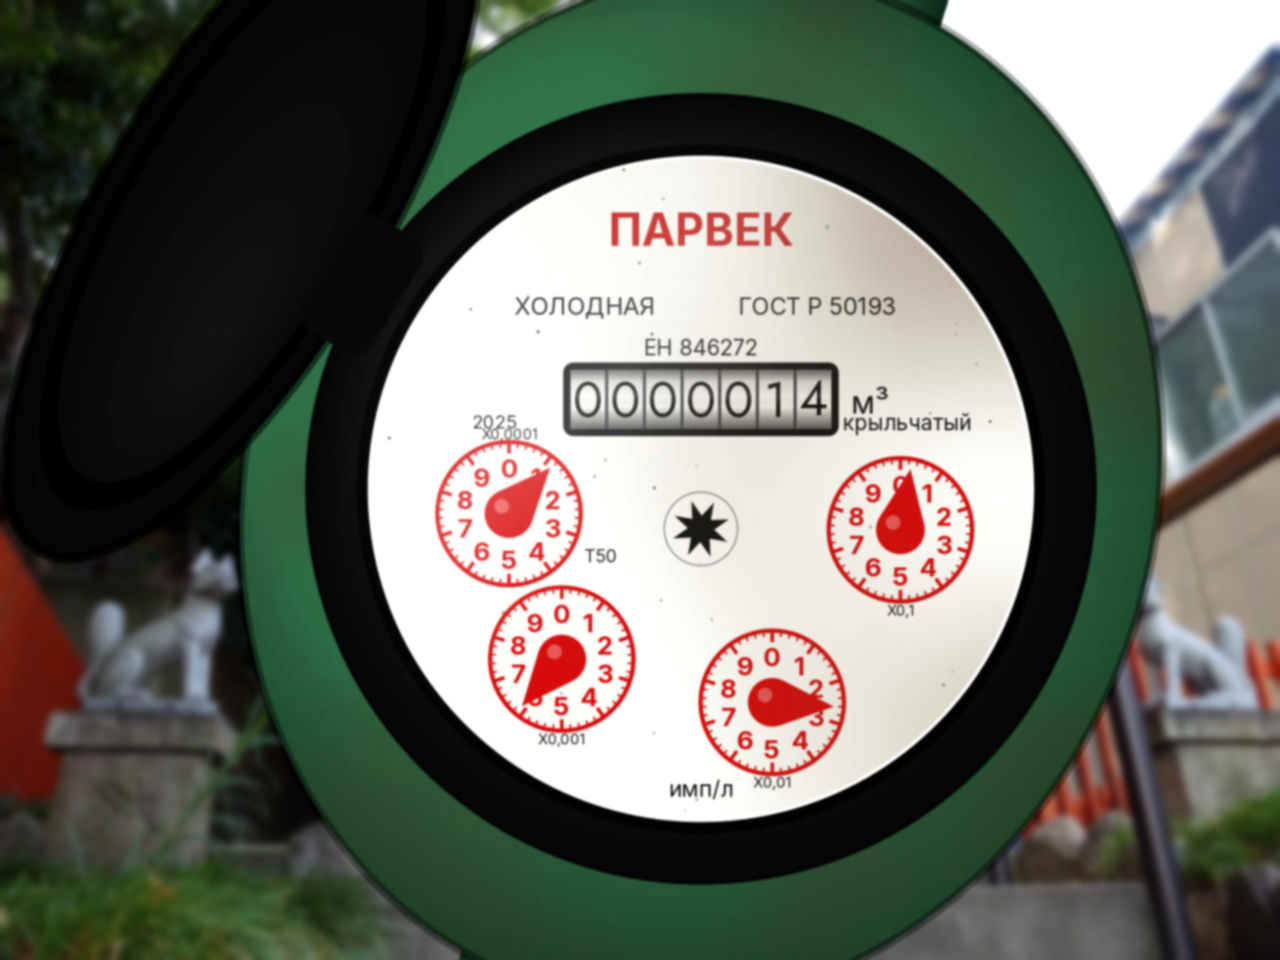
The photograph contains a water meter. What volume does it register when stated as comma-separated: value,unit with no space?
14.0261,m³
